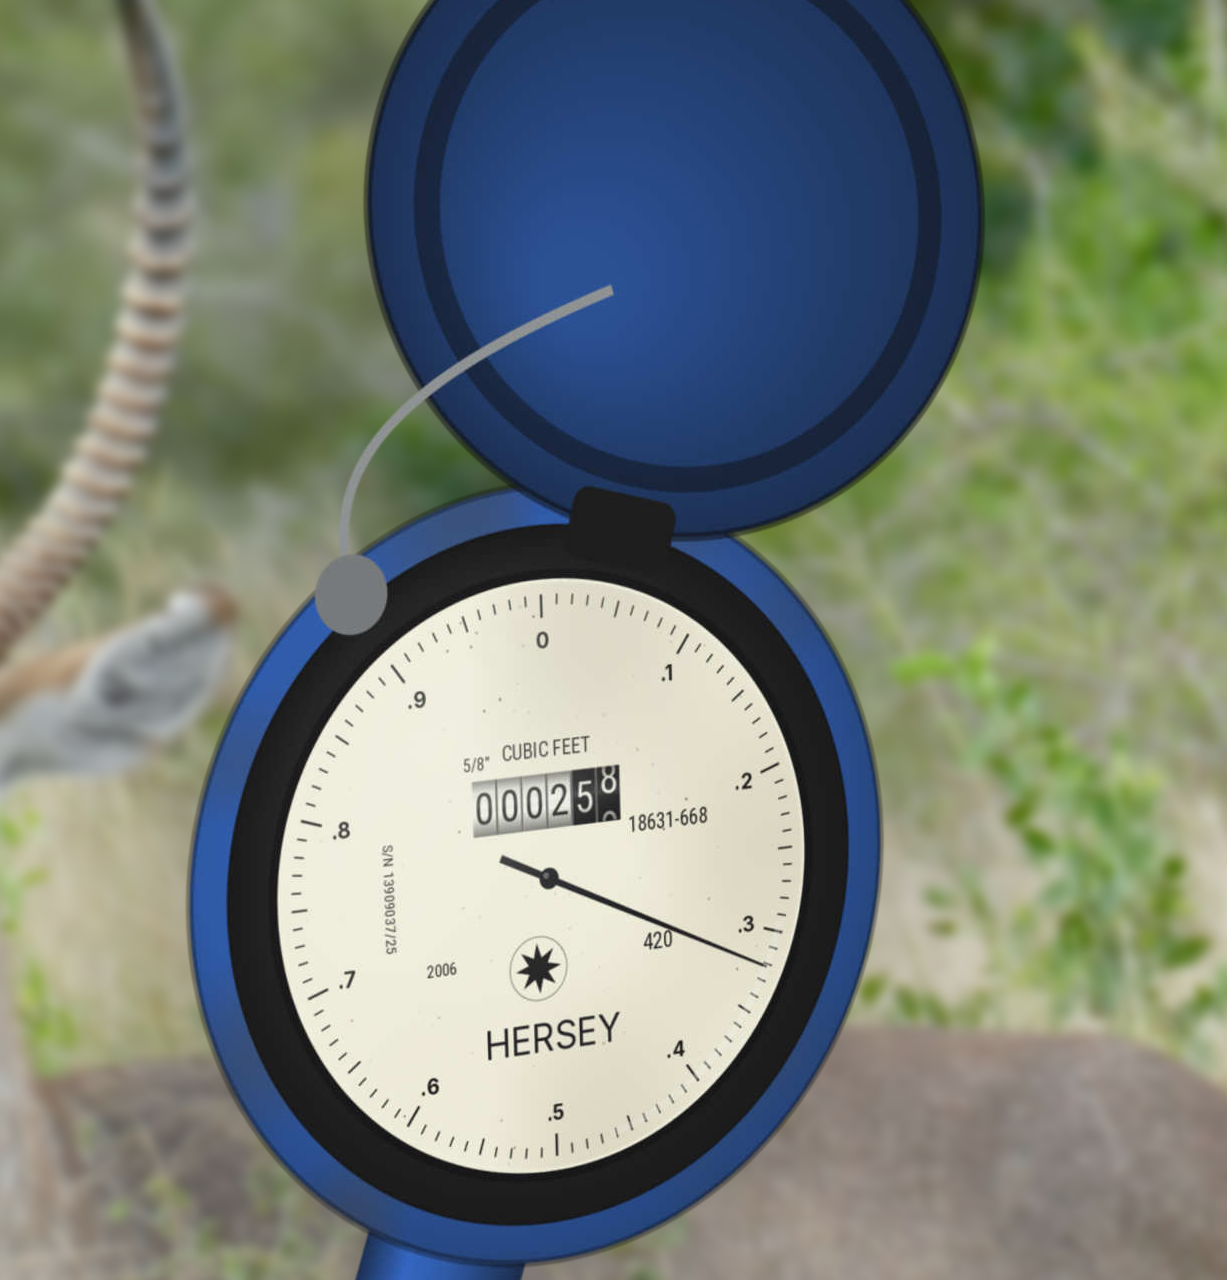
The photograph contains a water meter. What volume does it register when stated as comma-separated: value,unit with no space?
258.32,ft³
